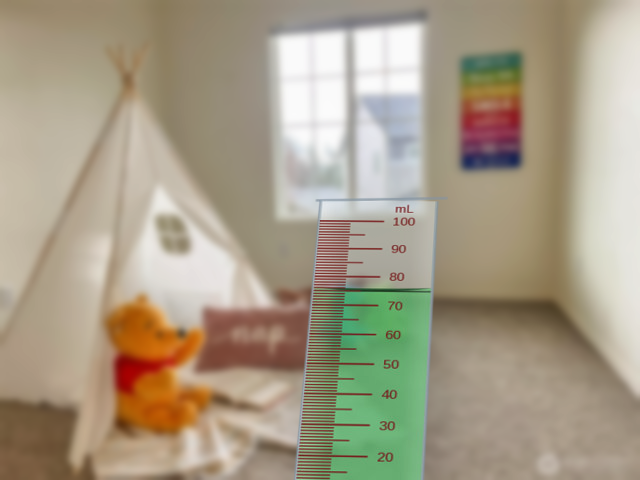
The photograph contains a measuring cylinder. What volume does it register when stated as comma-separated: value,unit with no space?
75,mL
